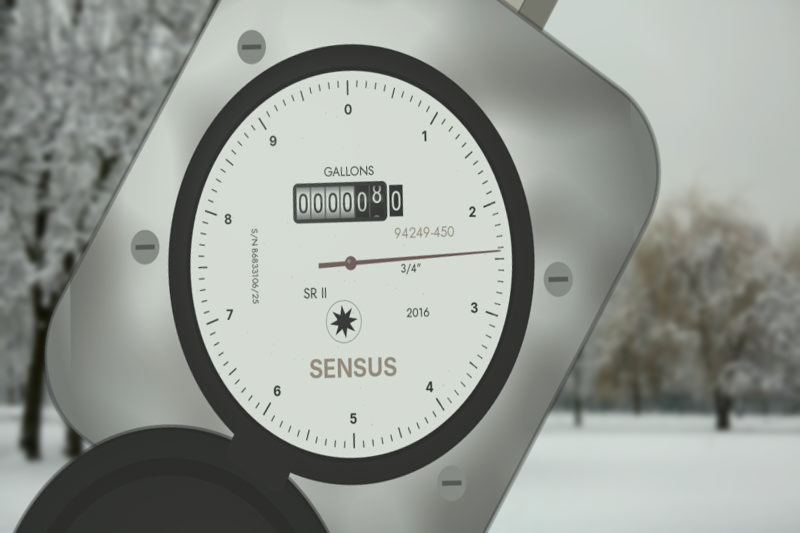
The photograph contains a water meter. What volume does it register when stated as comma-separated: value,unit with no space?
82.4,gal
